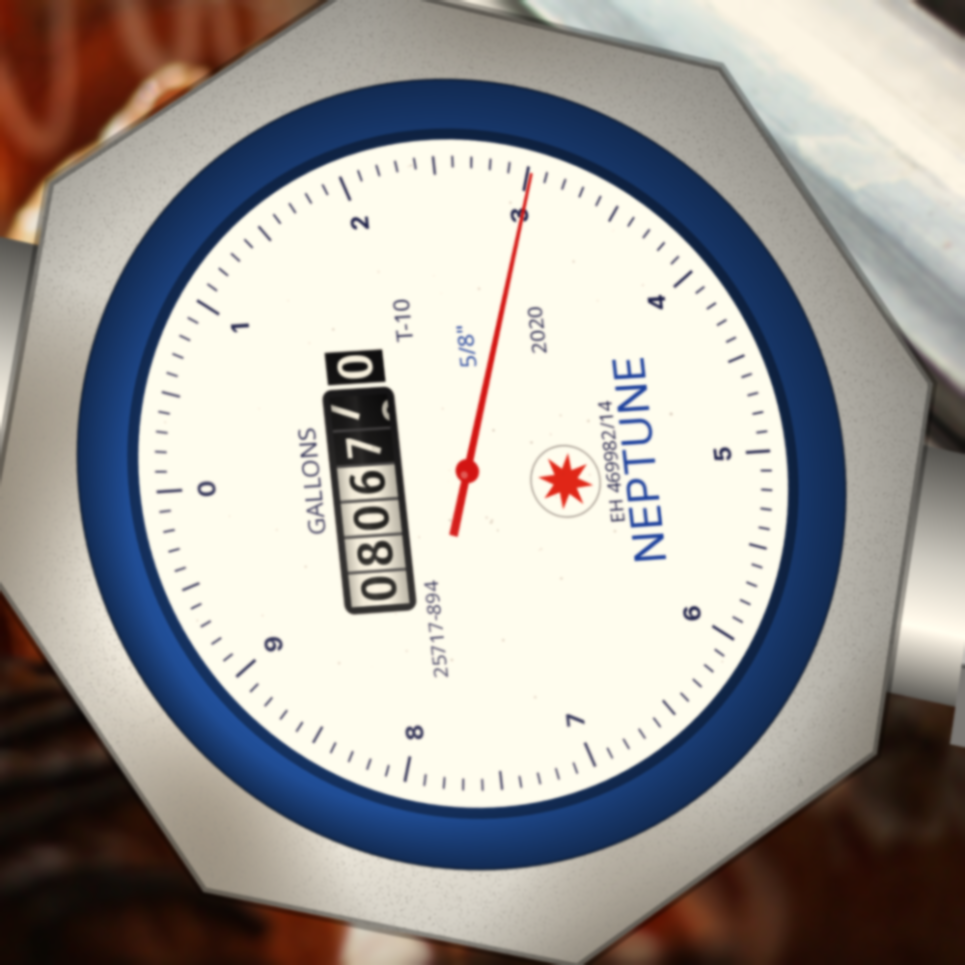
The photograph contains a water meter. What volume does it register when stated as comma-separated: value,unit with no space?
806773.0,gal
